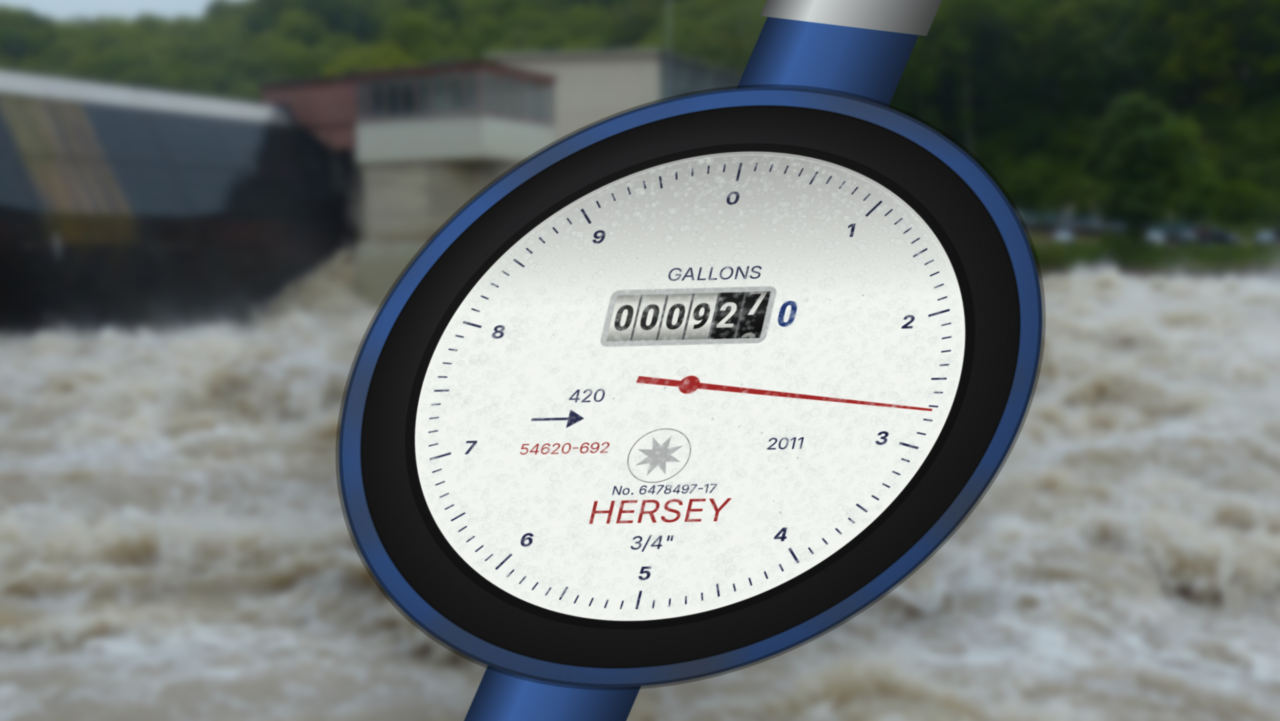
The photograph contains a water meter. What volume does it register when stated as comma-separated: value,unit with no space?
9272.7,gal
